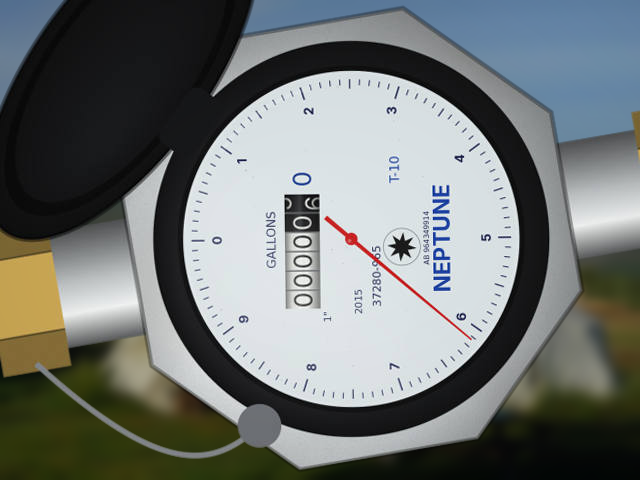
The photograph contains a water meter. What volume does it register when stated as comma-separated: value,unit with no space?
56.1,gal
